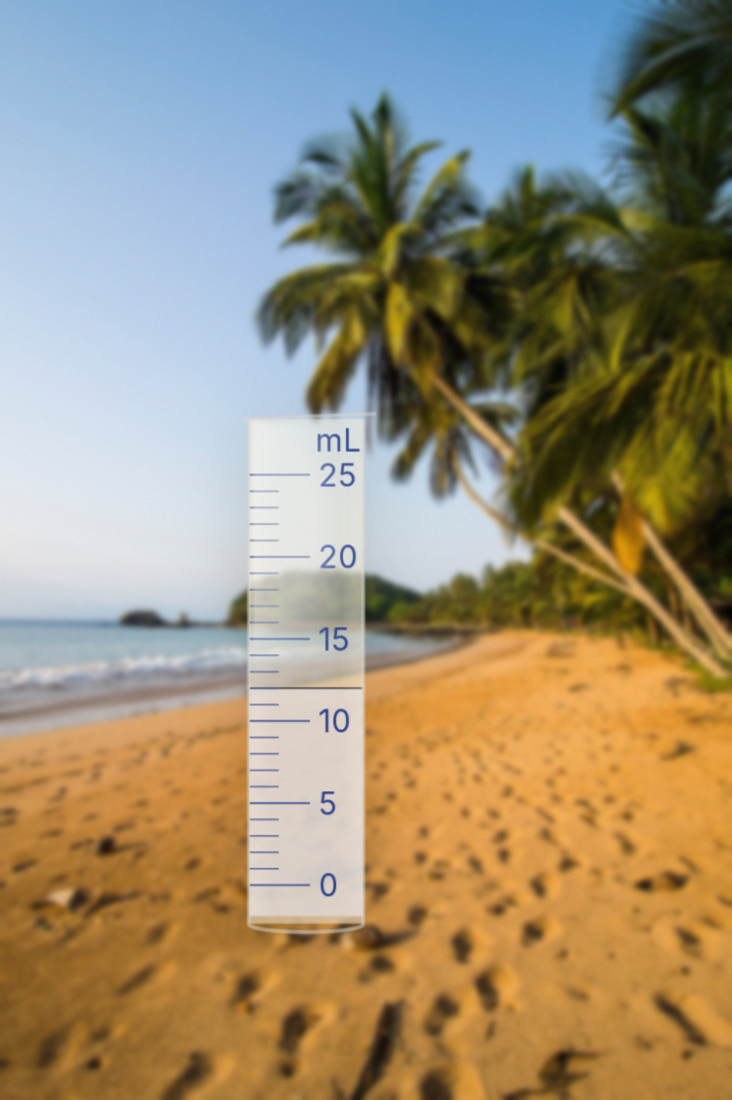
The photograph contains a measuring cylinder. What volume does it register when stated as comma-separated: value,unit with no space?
12,mL
